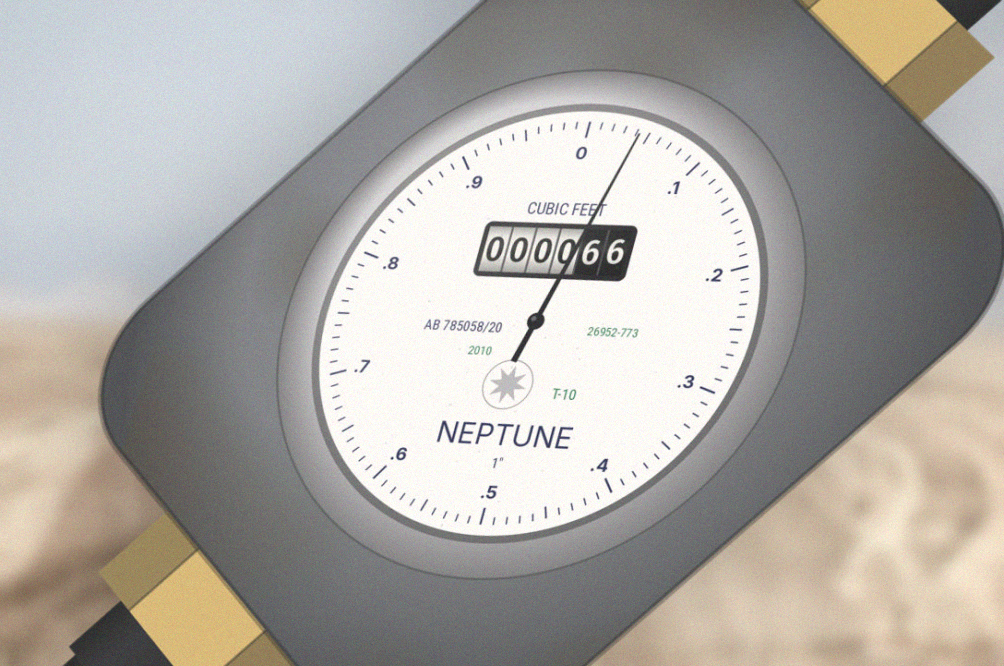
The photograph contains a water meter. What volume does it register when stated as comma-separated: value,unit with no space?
66.04,ft³
